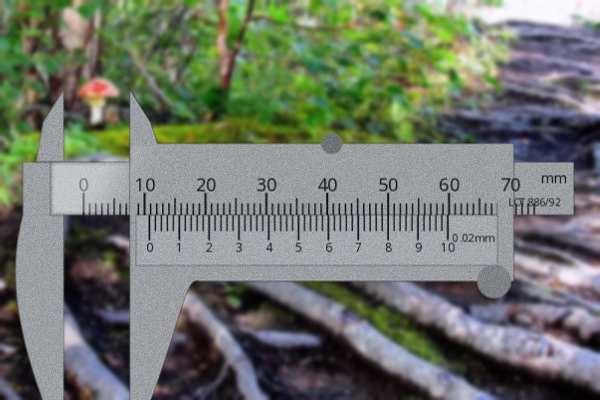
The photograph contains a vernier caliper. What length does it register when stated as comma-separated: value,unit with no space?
10.8,mm
